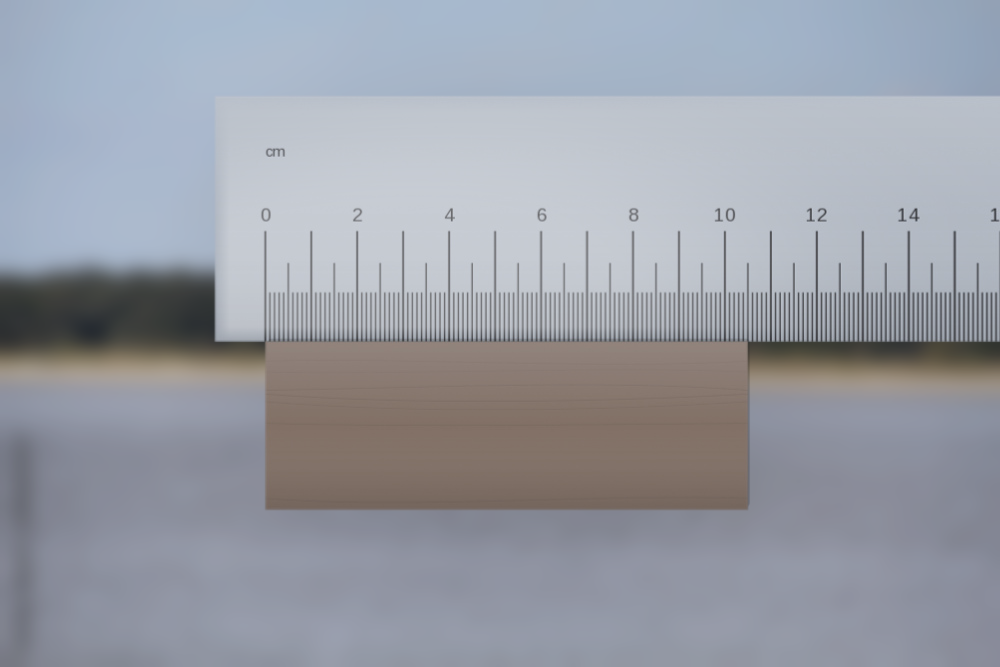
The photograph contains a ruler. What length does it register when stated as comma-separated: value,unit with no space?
10.5,cm
